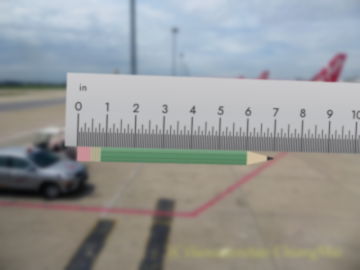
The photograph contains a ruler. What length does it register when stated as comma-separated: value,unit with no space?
7,in
